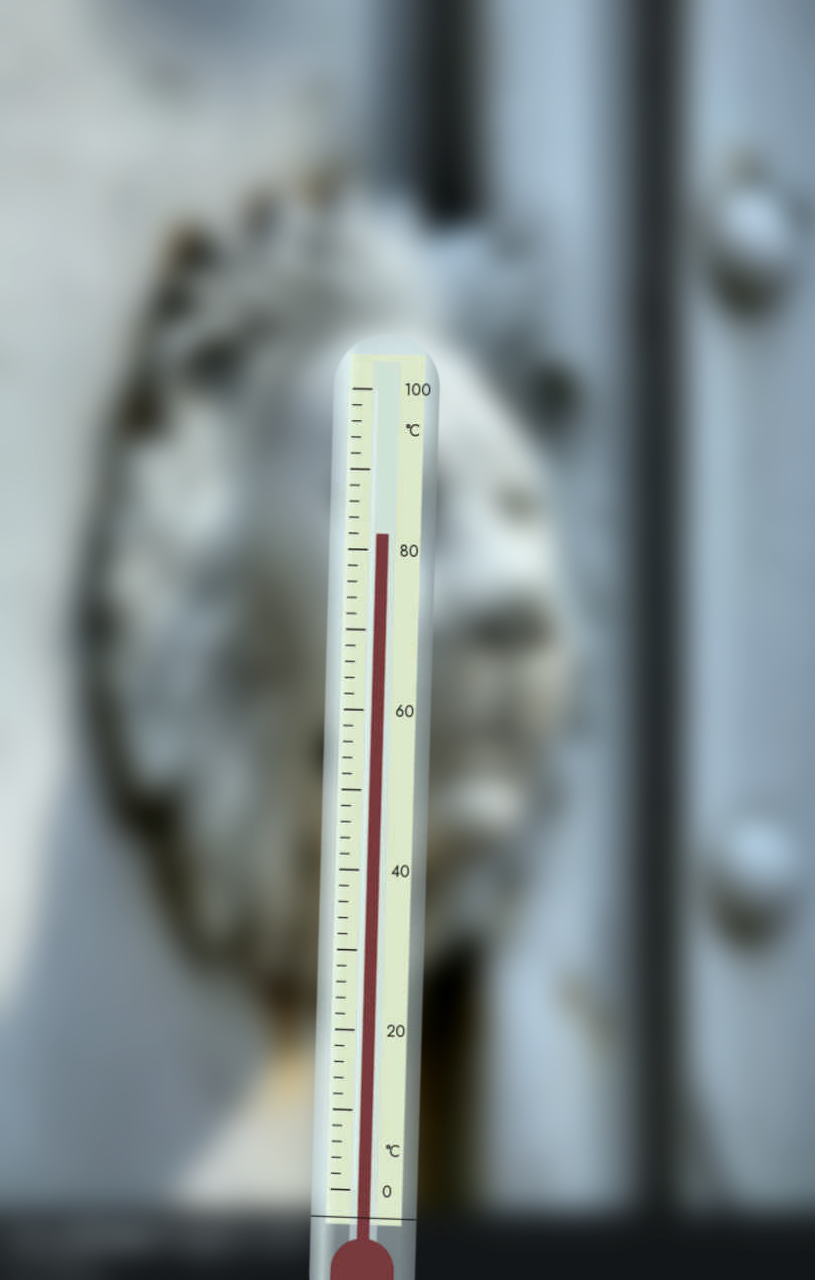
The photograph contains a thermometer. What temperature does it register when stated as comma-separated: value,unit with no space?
82,°C
